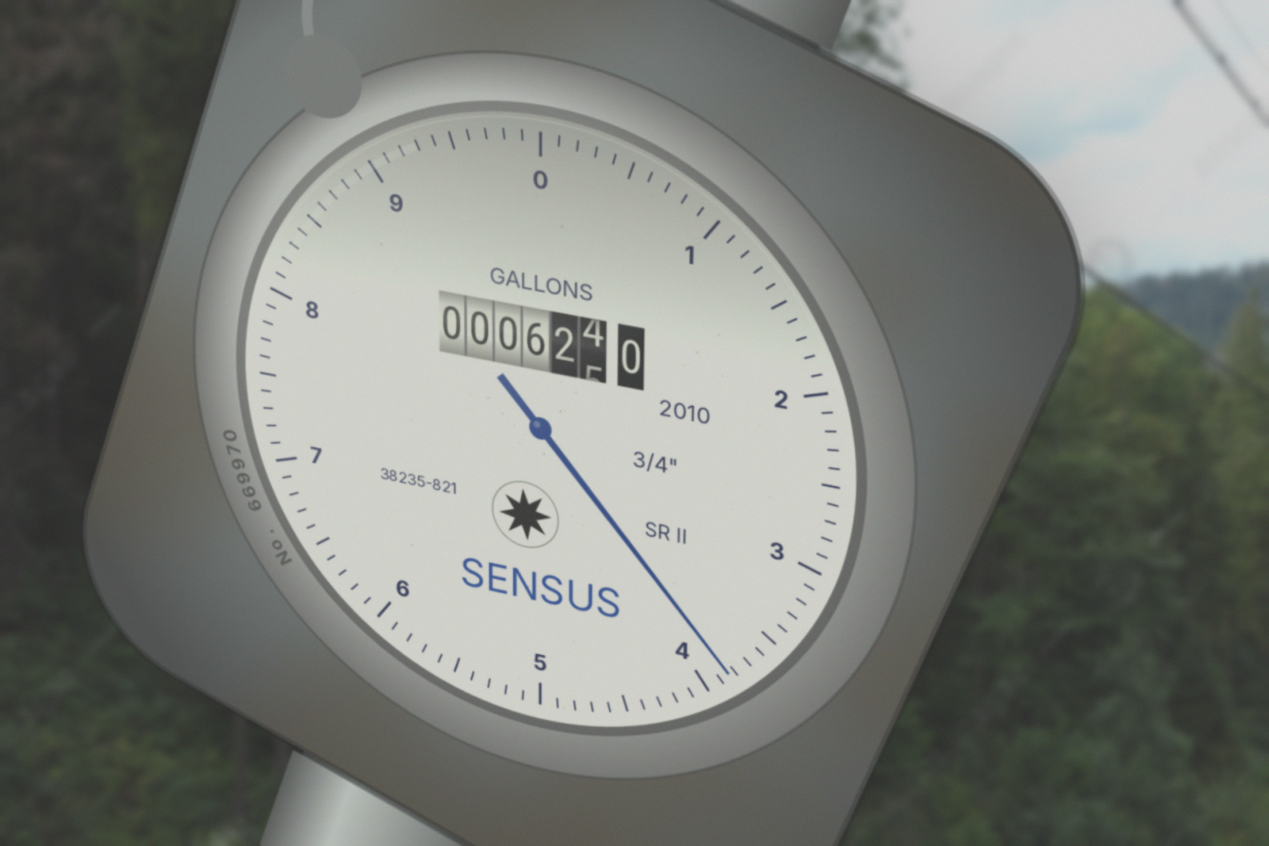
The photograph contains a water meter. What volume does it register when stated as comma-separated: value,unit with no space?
6243.8,gal
